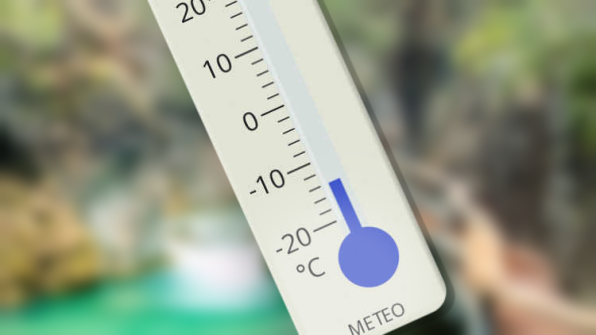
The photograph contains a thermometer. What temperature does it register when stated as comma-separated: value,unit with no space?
-14,°C
